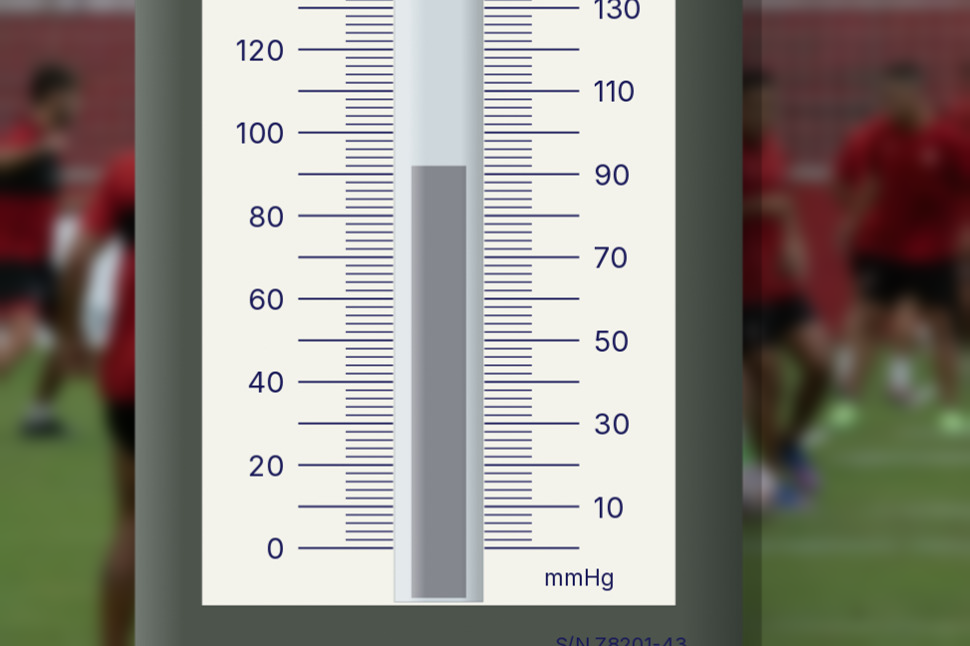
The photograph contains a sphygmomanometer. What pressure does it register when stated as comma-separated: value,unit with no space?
92,mmHg
